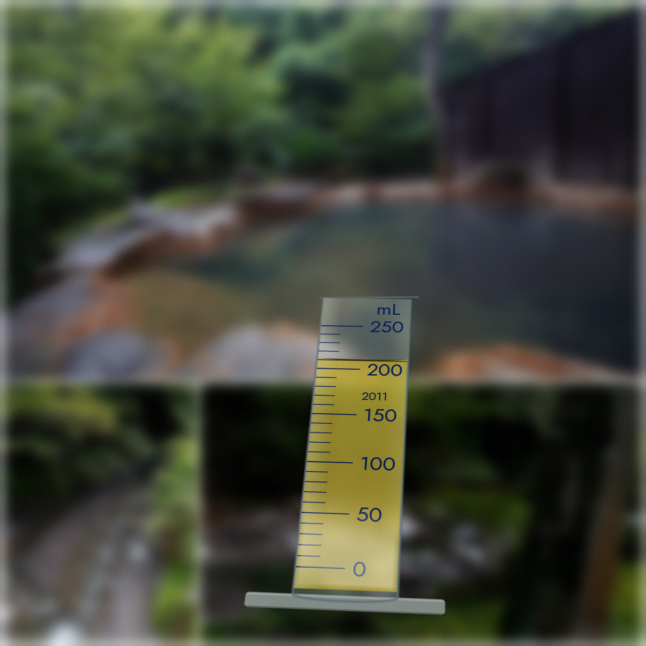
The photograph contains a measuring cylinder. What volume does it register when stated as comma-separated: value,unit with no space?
210,mL
